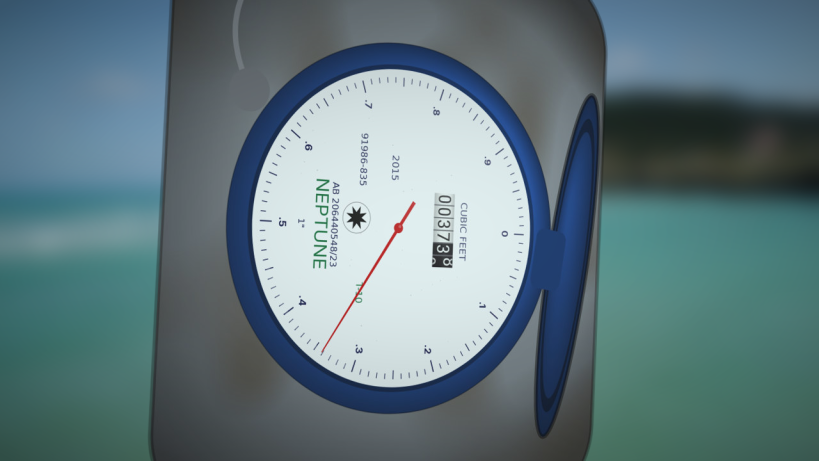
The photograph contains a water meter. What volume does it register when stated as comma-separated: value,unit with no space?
3738.34,ft³
